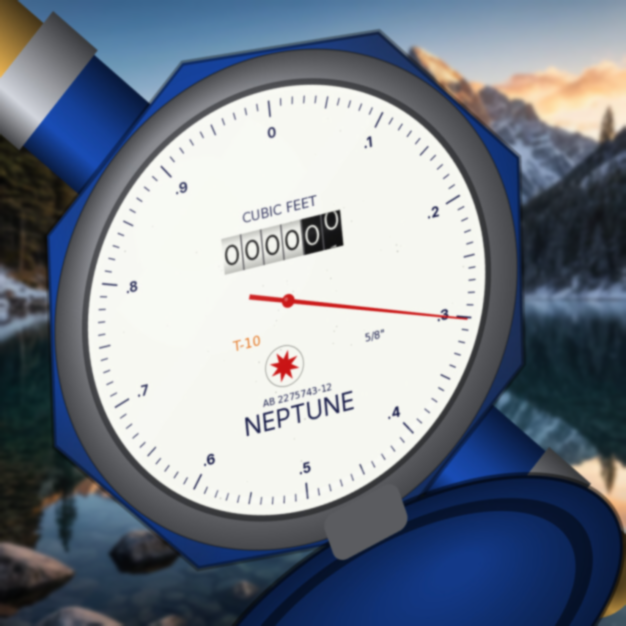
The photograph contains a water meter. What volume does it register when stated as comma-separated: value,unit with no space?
0.30,ft³
